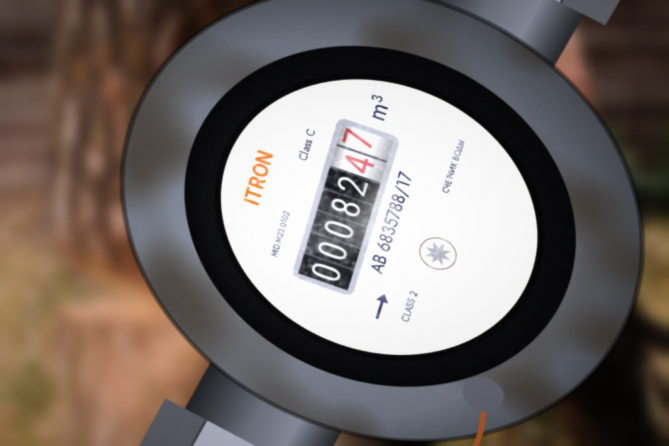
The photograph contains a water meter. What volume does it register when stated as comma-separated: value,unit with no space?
82.47,m³
